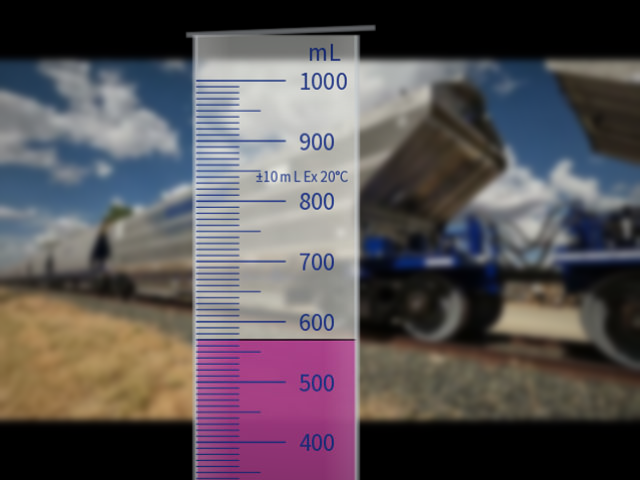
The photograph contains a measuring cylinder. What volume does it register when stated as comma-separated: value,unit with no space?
570,mL
